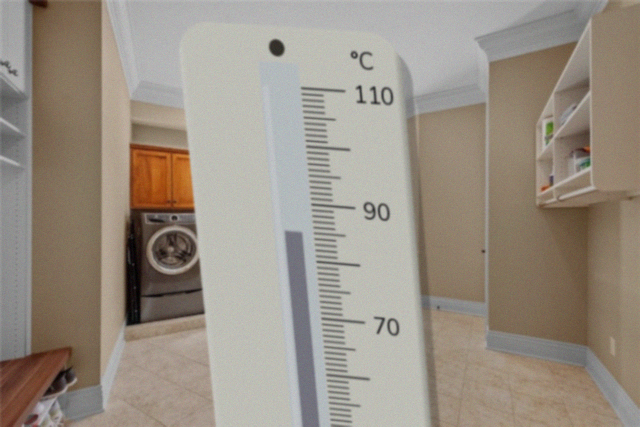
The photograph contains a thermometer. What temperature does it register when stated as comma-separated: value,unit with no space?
85,°C
